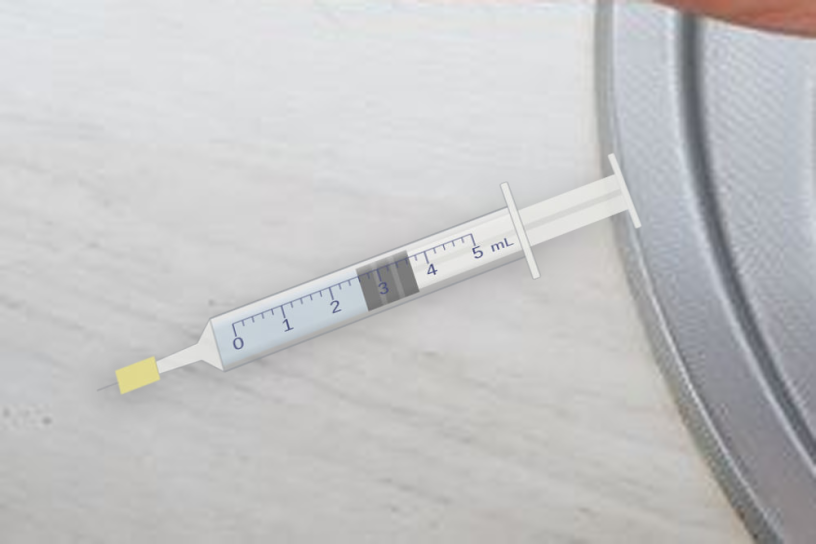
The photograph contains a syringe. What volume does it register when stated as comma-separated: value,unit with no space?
2.6,mL
